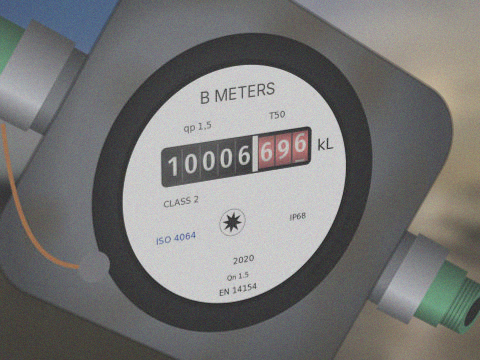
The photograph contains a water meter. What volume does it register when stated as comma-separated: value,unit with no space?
10006.696,kL
